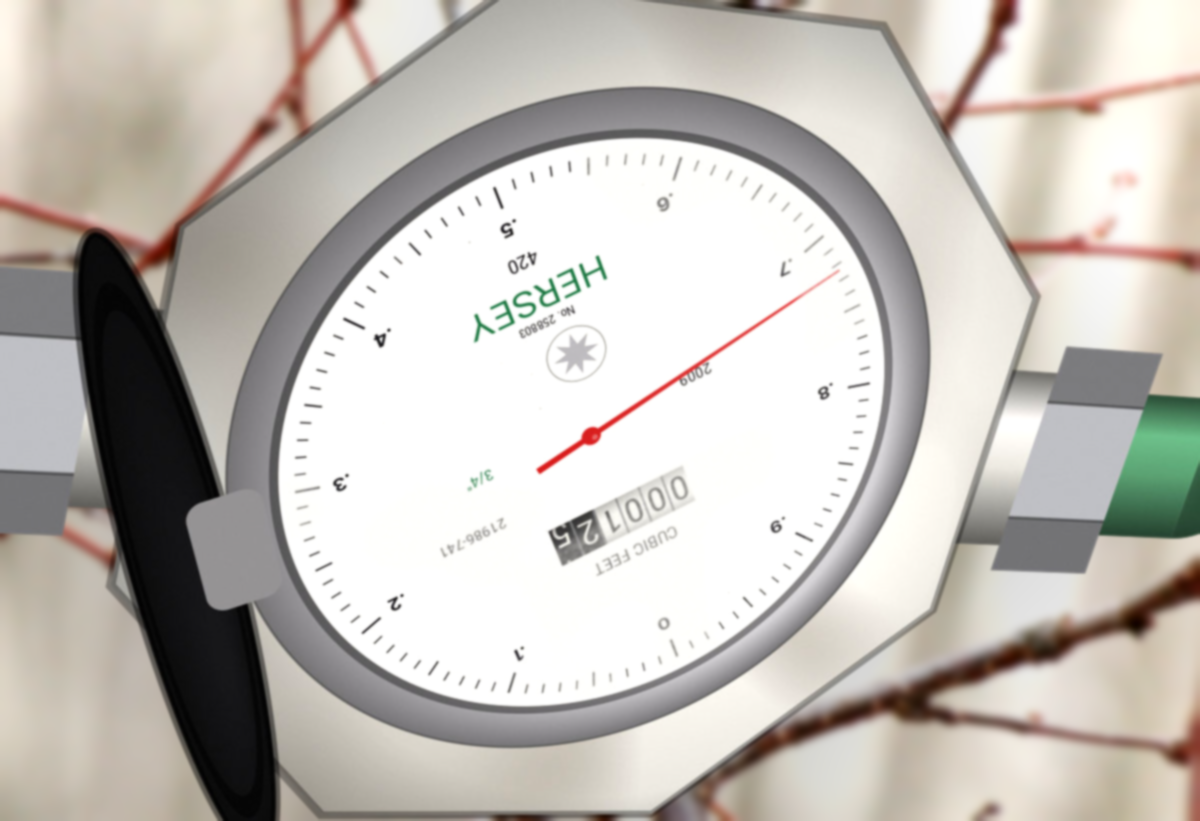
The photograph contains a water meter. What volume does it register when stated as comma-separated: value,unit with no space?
124.72,ft³
